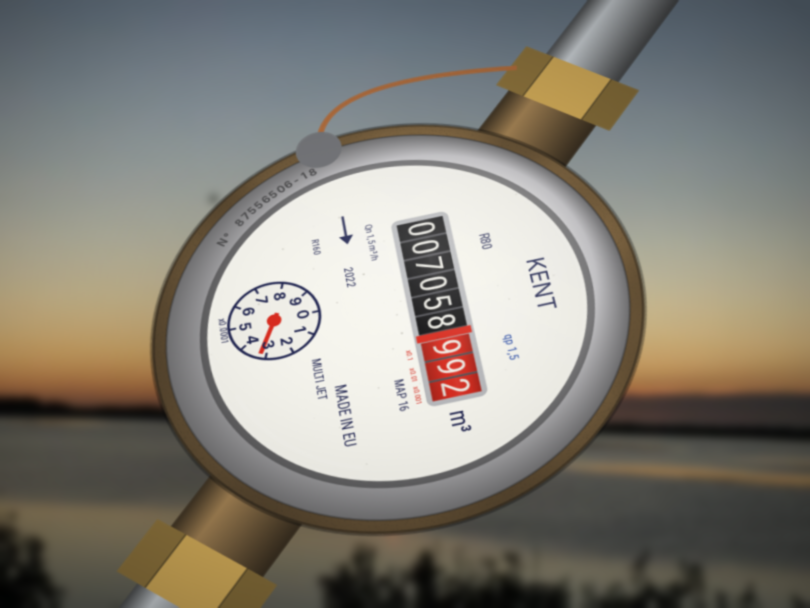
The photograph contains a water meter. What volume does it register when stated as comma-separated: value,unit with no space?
7058.9923,m³
